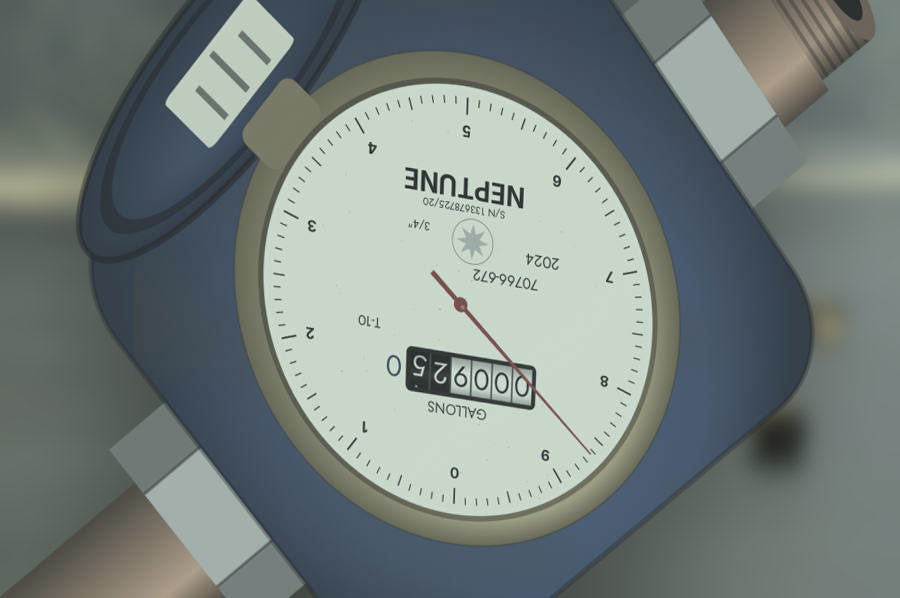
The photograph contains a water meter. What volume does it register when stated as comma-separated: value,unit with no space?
9248.6,gal
